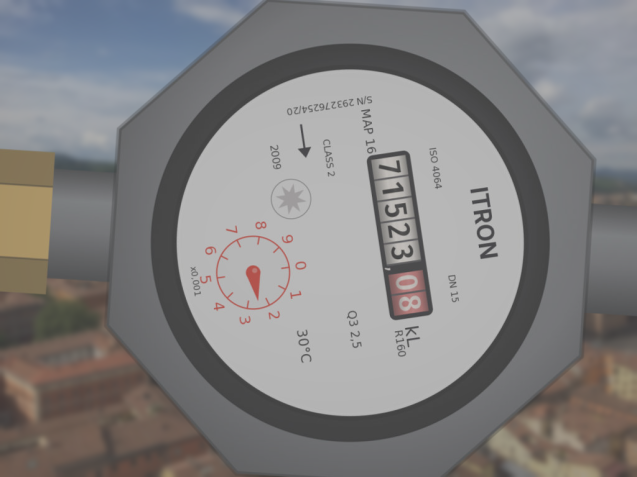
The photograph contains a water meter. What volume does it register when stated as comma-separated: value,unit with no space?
71523.082,kL
